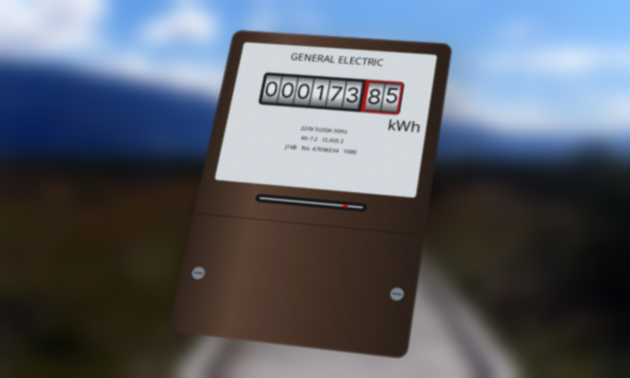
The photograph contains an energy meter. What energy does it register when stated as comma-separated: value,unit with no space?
173.85,kWh
